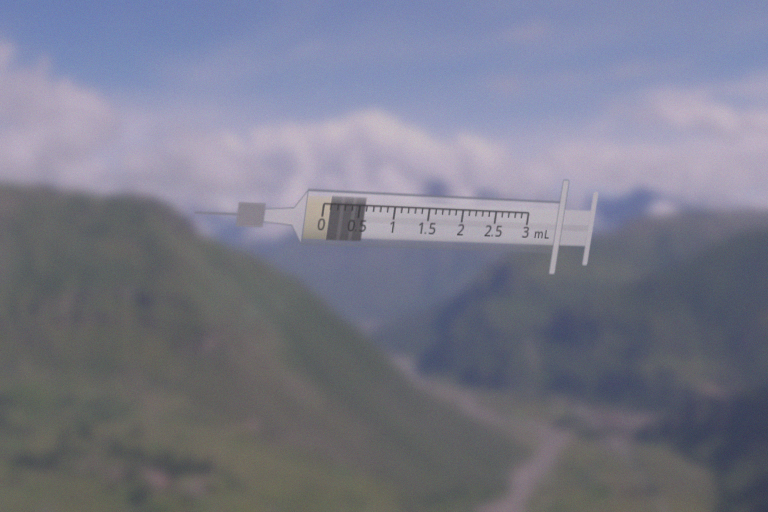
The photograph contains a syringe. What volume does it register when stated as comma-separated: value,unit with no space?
0.1,mL
